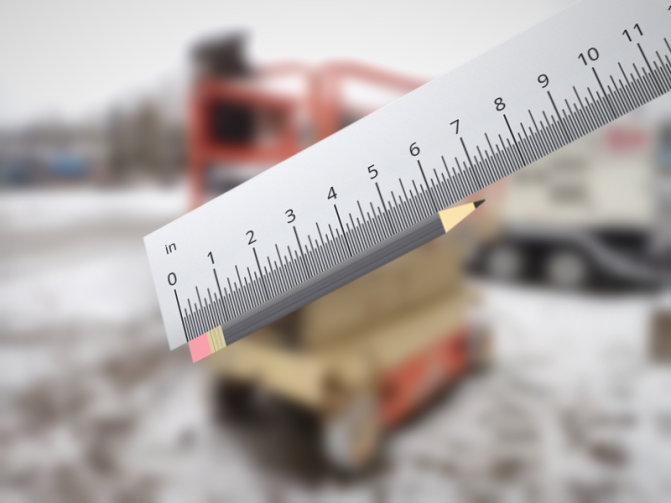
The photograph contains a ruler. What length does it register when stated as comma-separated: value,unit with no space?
7,in
